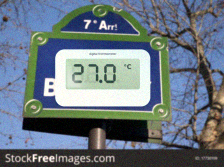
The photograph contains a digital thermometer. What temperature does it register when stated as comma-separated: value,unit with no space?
27.0,°C
